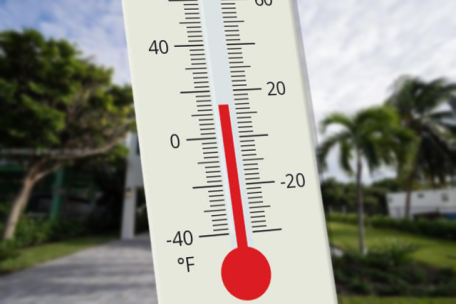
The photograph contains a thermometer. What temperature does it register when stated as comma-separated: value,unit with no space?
14,°F
